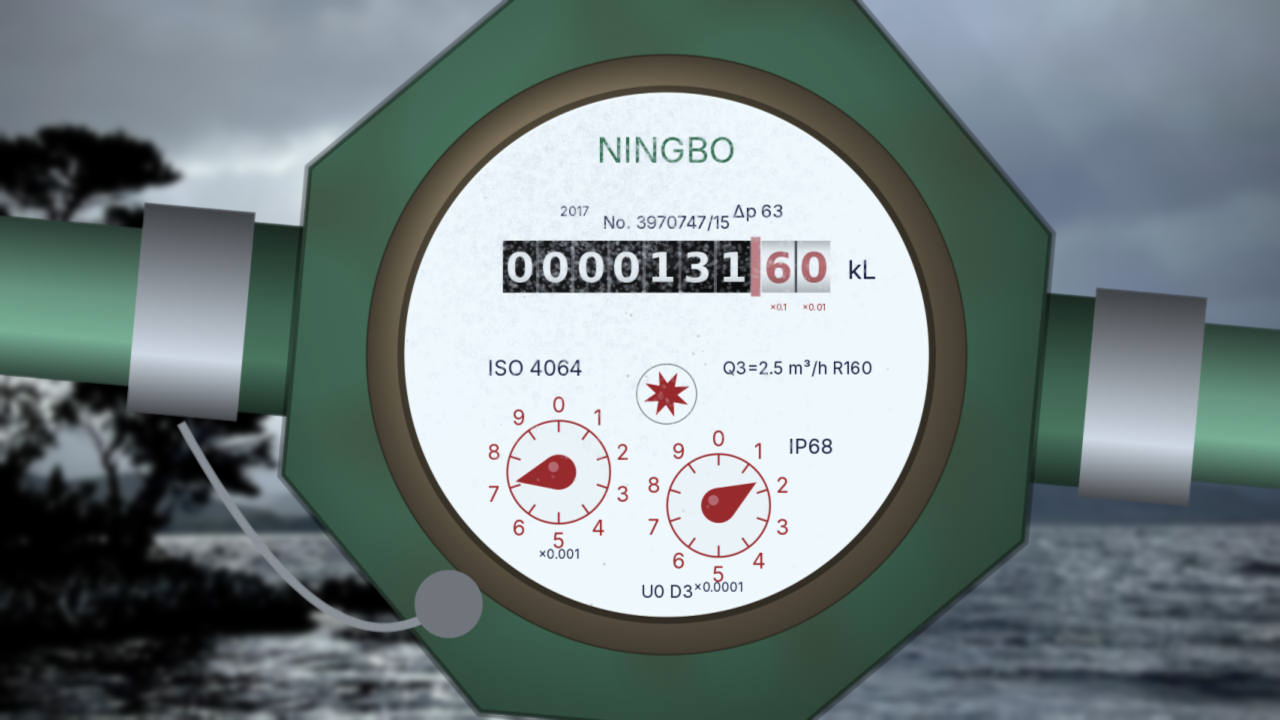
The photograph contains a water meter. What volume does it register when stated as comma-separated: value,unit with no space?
131.6071,kL
